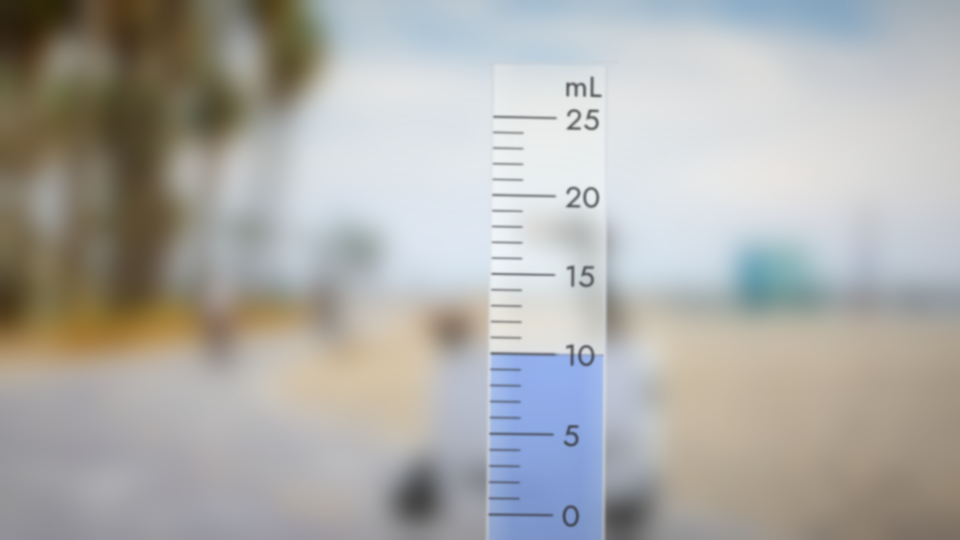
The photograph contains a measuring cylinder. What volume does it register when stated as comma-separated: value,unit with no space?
10,mL
